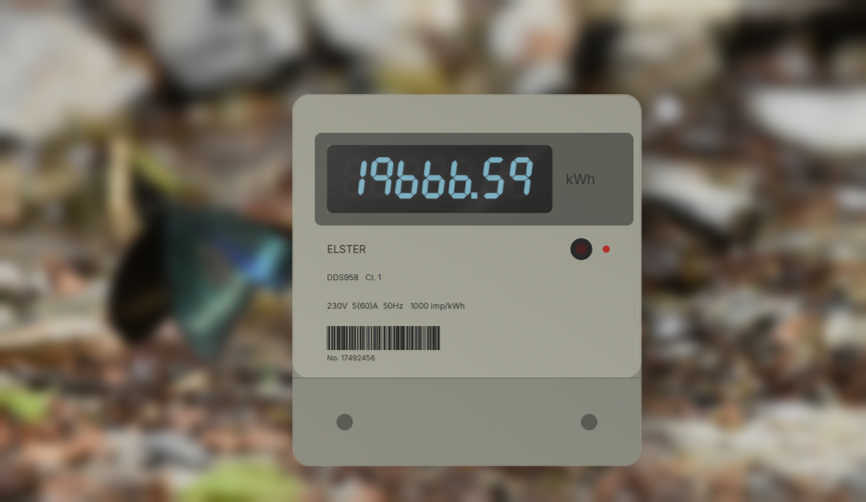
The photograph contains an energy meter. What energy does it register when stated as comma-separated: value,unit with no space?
19666.59,kWh
